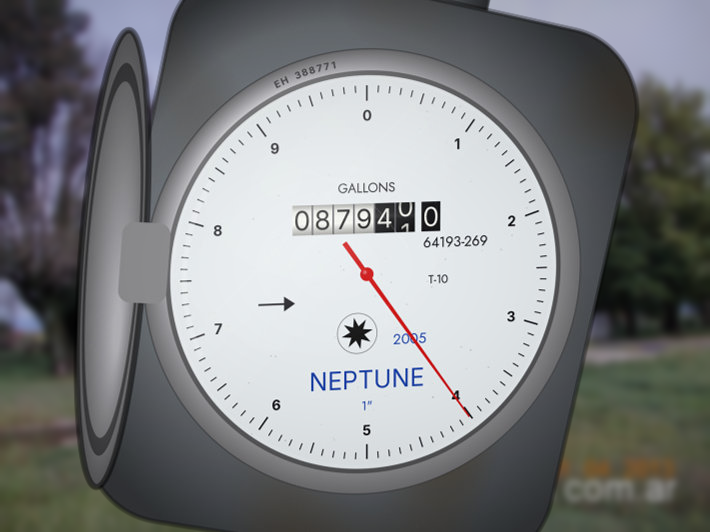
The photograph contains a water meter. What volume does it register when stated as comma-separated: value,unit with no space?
879404.0,gal
